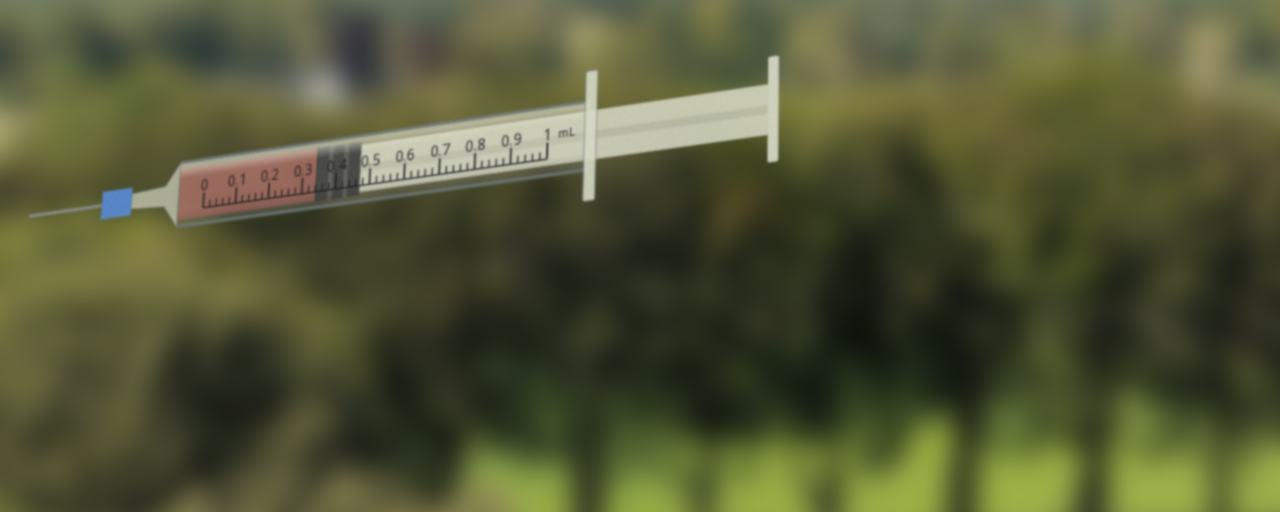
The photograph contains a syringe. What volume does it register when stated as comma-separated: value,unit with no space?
0.34,mL
